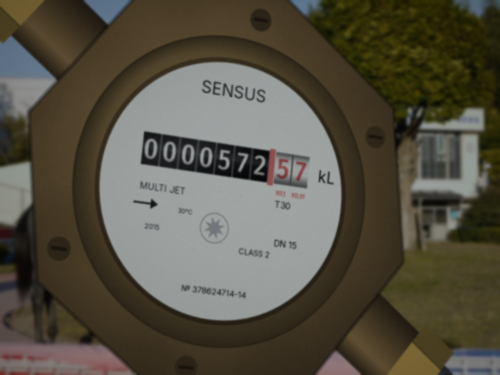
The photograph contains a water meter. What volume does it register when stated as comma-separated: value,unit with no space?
572.57,kL
